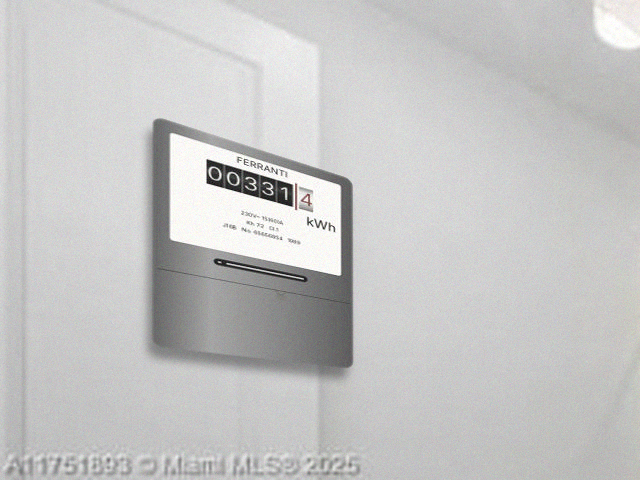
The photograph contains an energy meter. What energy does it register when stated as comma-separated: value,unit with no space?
331.4,kWh
